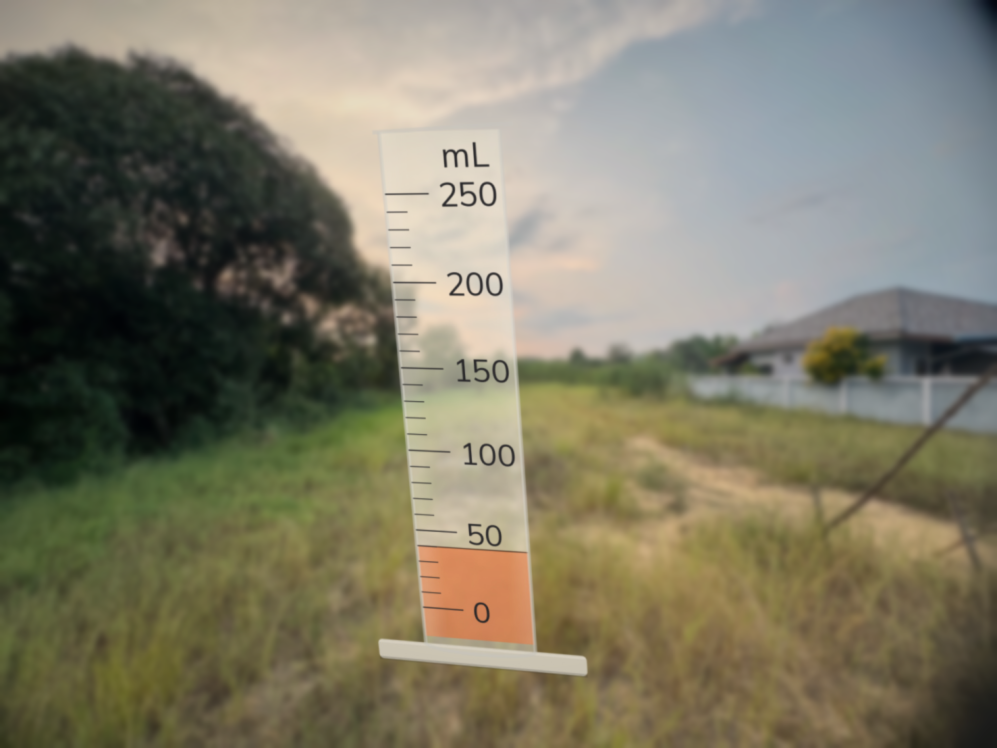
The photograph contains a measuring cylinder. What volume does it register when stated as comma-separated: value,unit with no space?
40,mL
